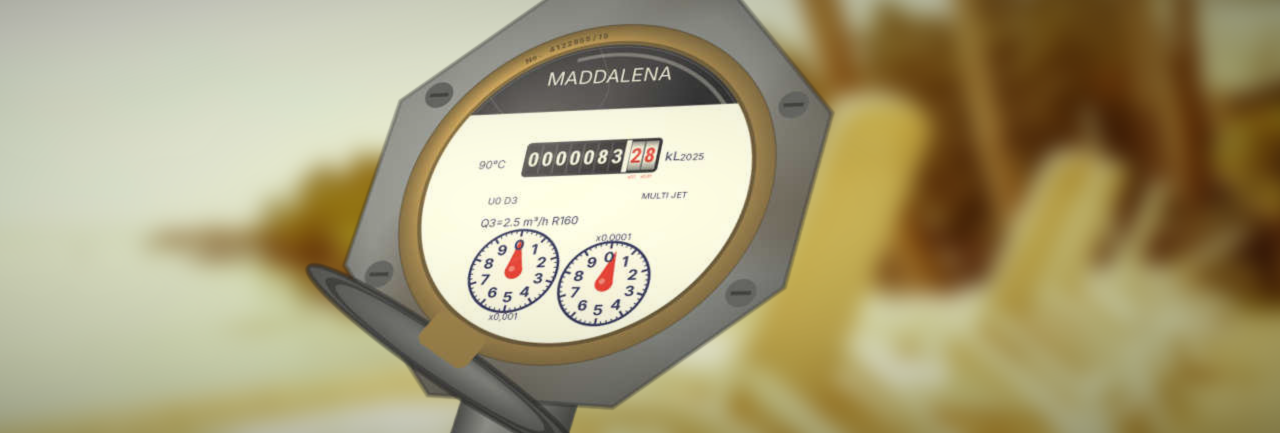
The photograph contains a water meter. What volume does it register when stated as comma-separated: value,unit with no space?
83.2800,kL
